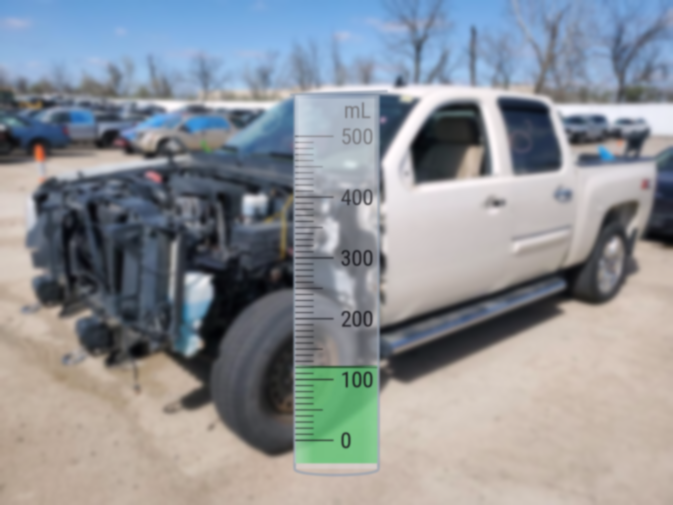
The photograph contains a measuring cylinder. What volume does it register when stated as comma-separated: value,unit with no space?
120,mL
